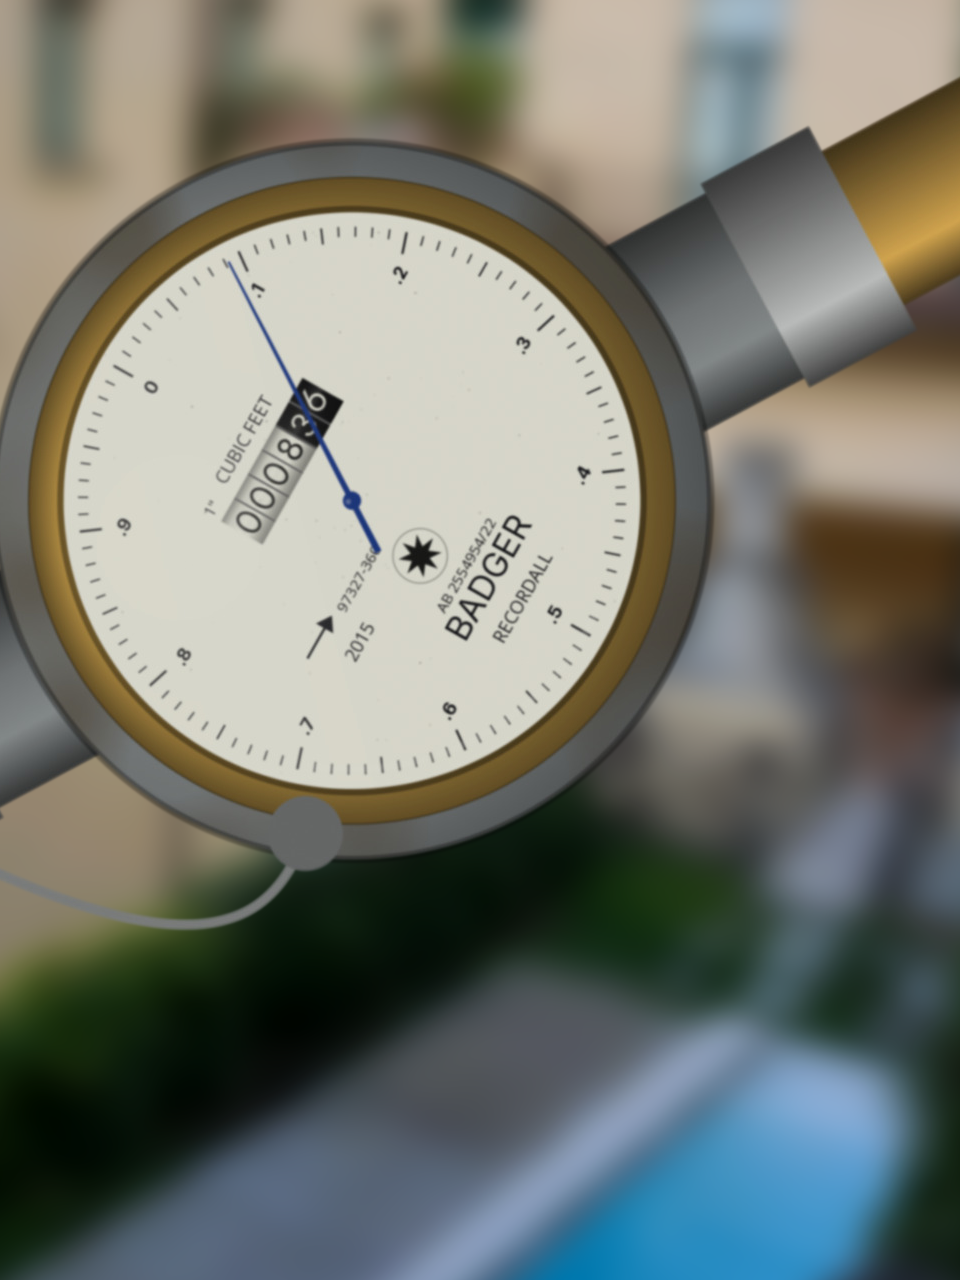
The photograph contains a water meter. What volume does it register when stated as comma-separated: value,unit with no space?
836.09,ft³
